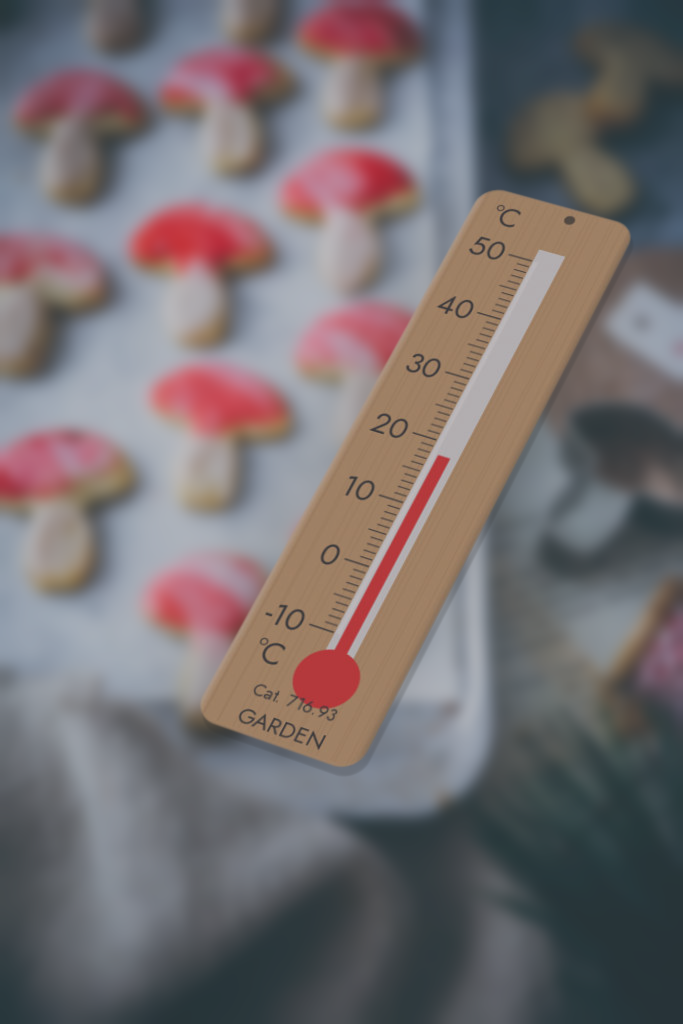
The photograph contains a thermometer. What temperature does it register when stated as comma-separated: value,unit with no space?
18,°C
